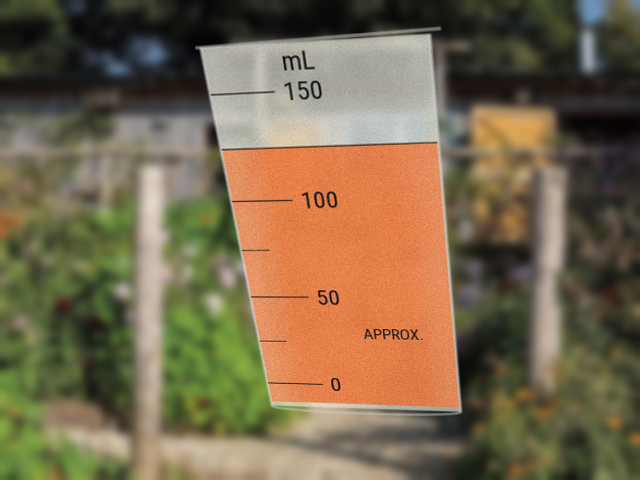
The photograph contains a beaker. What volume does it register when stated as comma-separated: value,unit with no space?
125,mL
